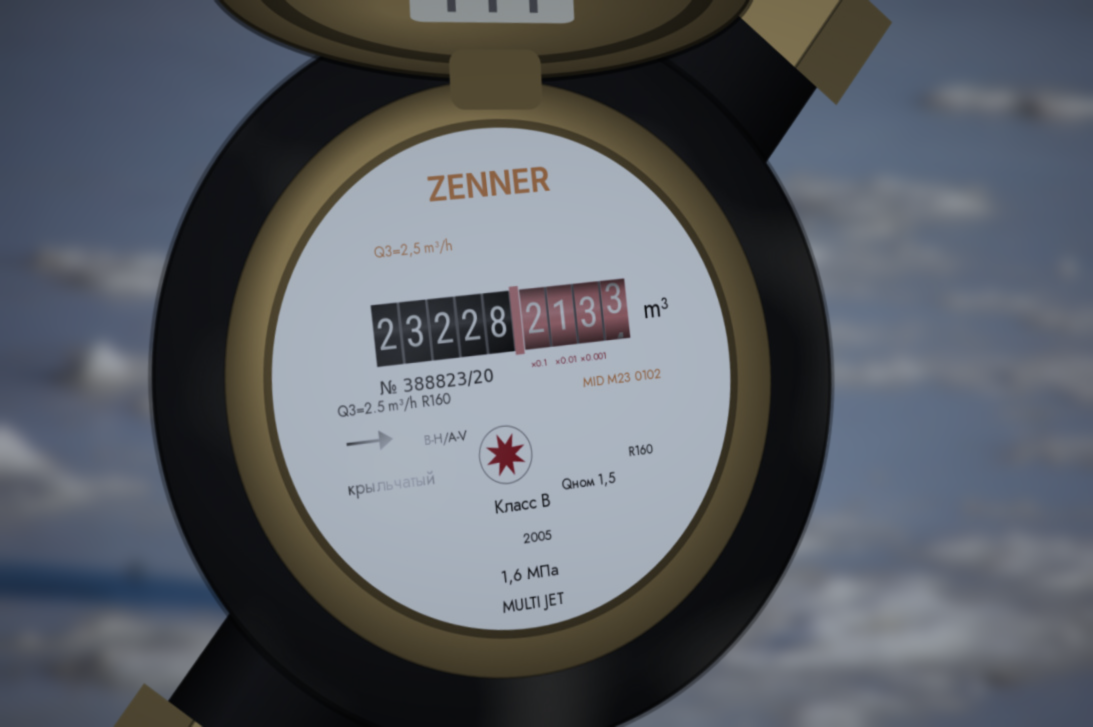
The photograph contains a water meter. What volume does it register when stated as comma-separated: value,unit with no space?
23228.2133,m³
